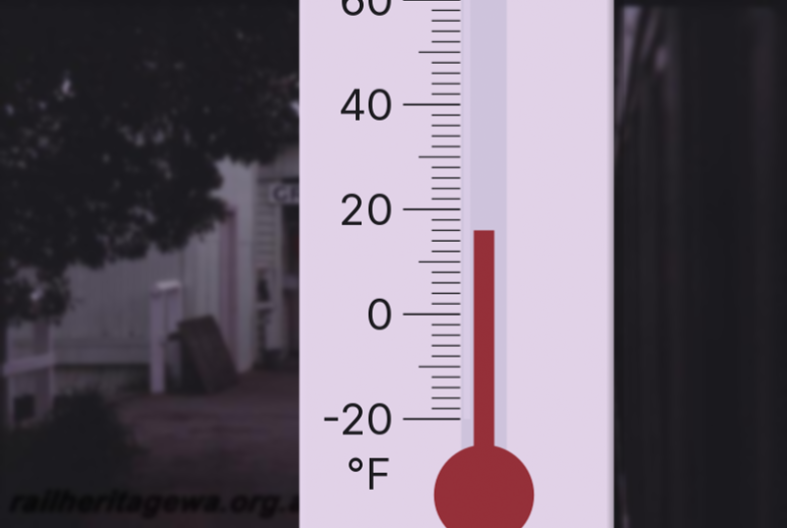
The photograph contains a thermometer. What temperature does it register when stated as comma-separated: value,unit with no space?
16,°F
